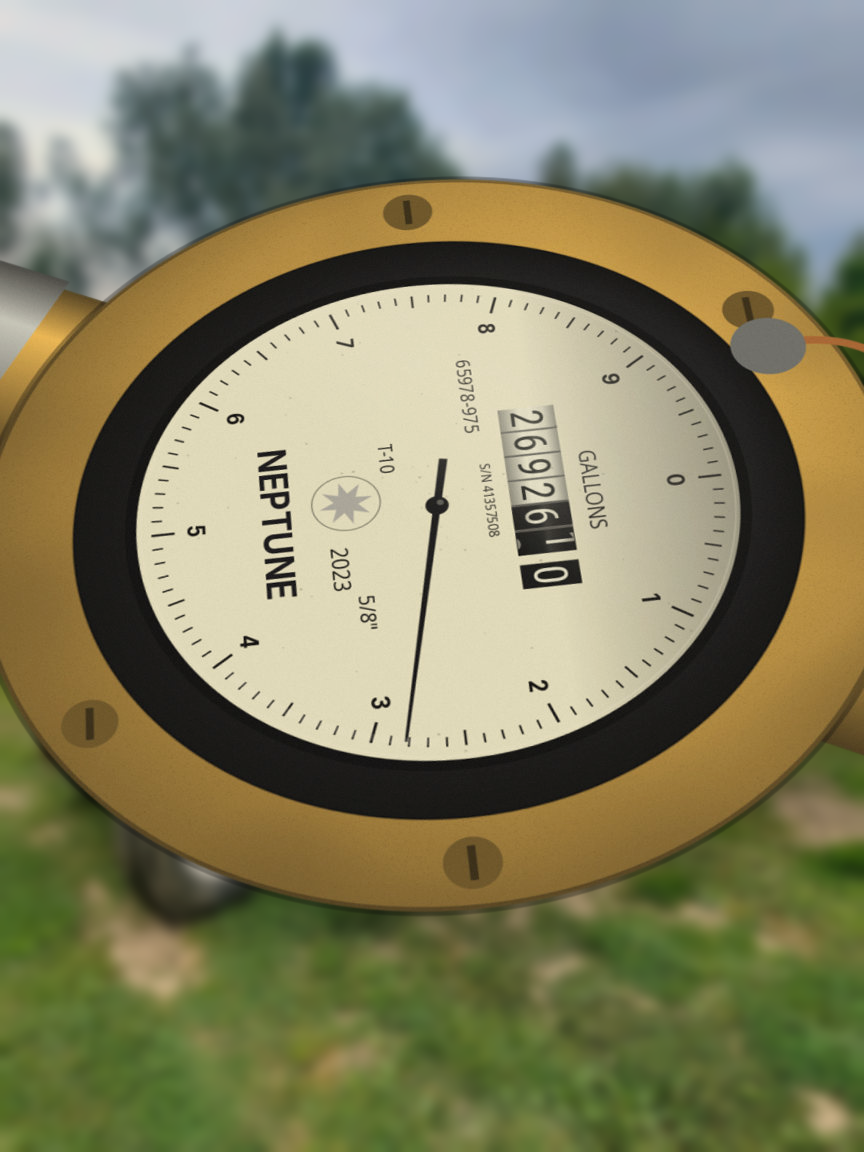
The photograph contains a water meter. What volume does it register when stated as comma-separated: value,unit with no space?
2692612.8,gal
